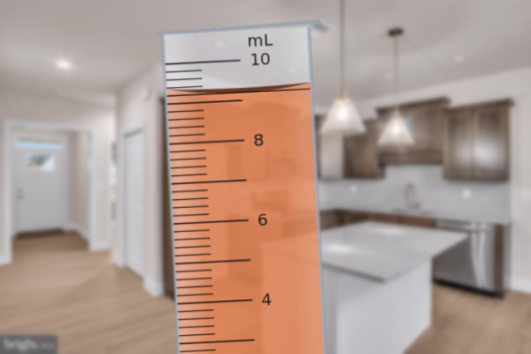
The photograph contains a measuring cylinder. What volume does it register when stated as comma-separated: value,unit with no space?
9.2,mL
